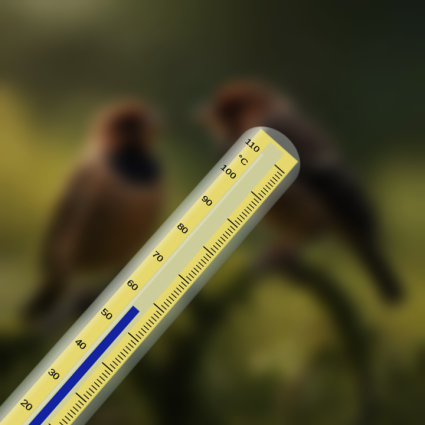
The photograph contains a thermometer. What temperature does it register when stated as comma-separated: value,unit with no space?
56,°C
